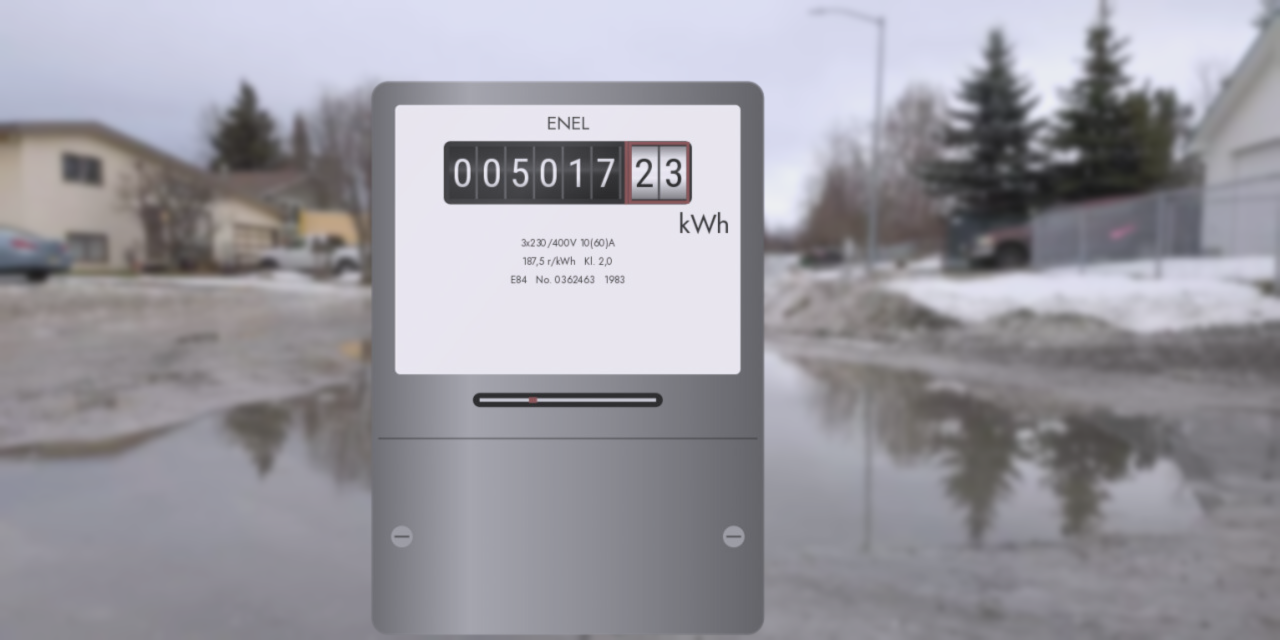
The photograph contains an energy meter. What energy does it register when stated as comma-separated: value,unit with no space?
5017.23,kWh
